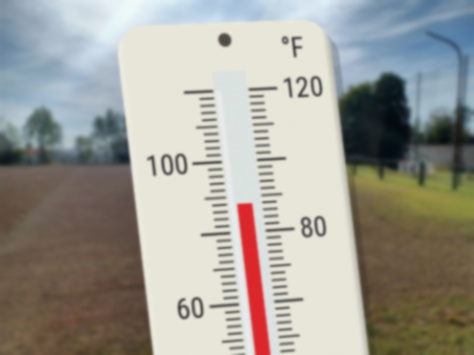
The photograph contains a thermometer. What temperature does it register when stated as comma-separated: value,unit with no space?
88,°F
